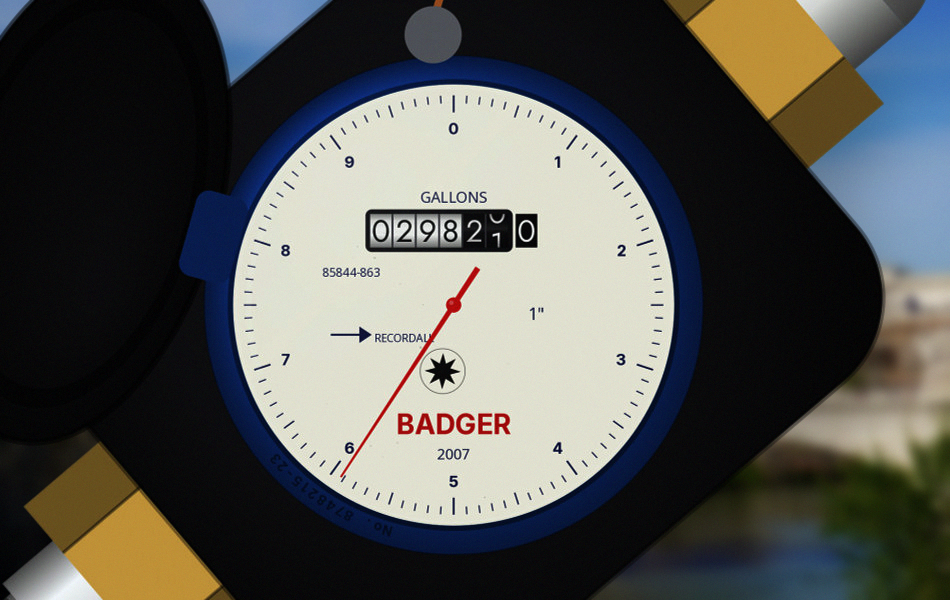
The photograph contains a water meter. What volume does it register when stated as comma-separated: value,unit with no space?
298205.9,gal
